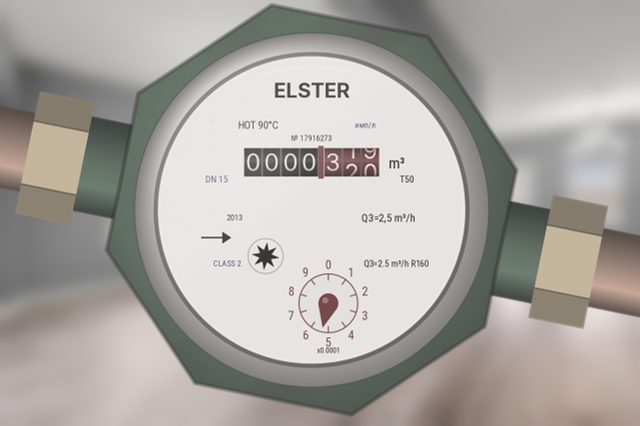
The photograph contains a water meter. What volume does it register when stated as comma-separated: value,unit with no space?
0.3195,m³
